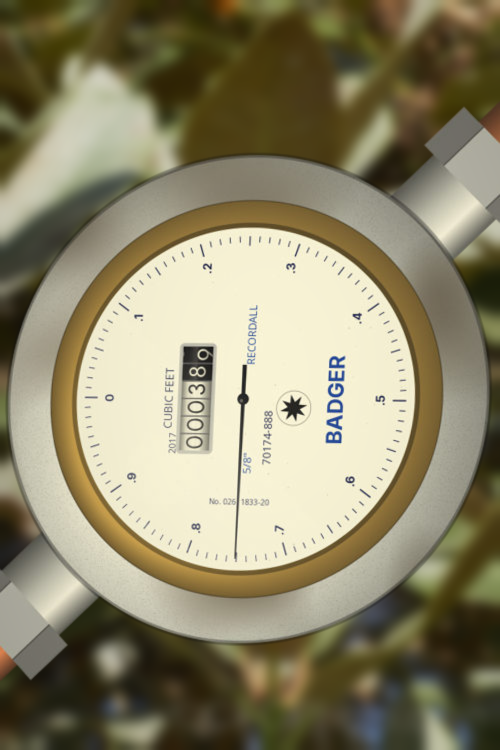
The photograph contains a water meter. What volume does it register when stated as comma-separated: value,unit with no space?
388.75,ft³
